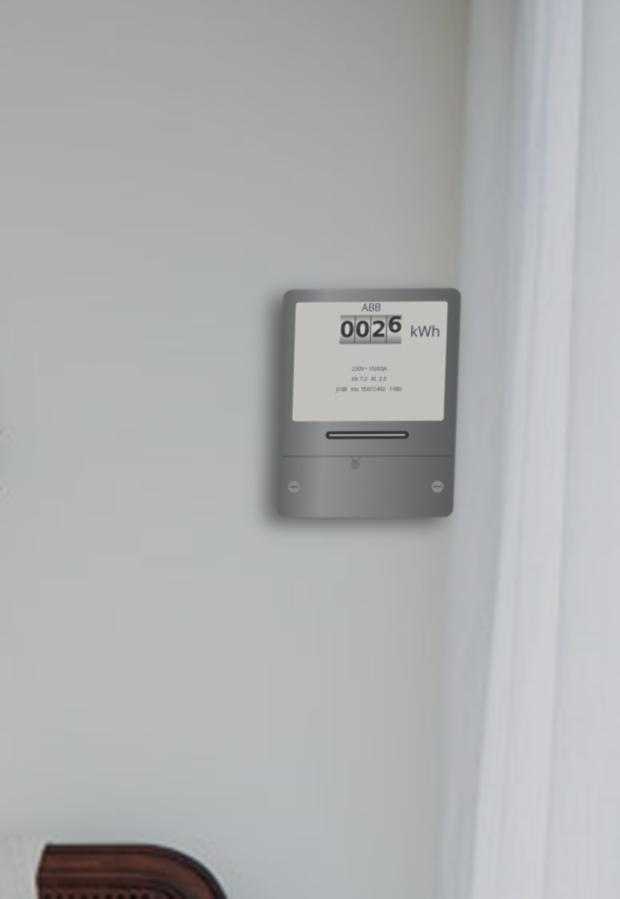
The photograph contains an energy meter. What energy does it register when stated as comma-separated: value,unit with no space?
26,kWh
